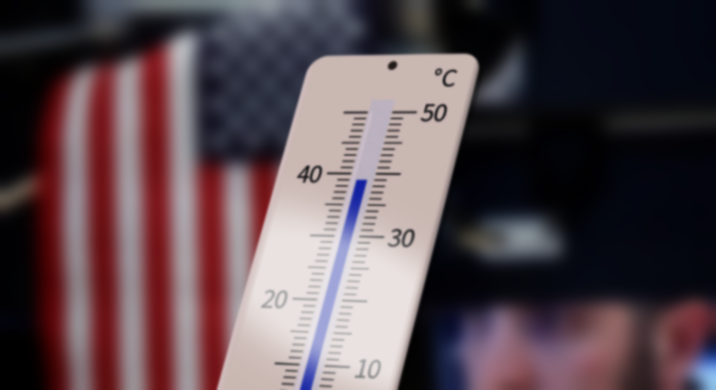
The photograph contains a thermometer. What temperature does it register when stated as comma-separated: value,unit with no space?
39,°C
